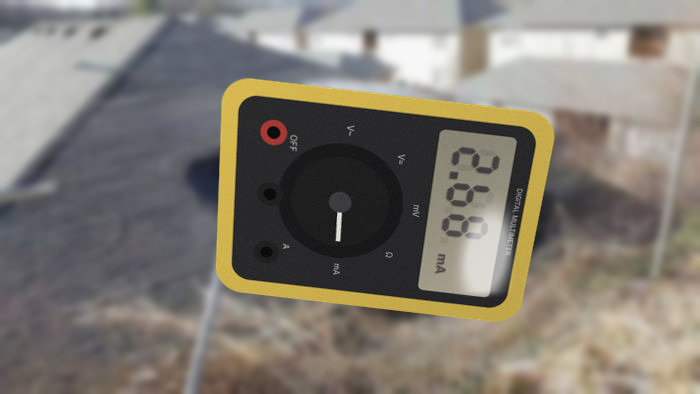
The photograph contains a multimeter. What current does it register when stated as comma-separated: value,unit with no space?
2.68,mA
